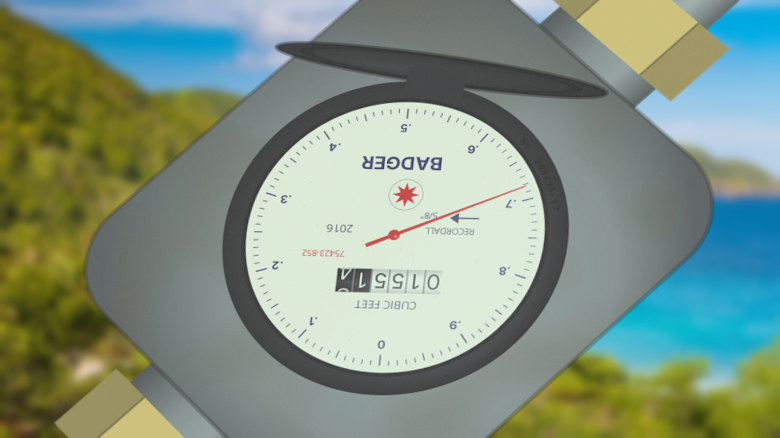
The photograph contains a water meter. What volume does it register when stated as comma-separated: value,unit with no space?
15513.68,ft³
